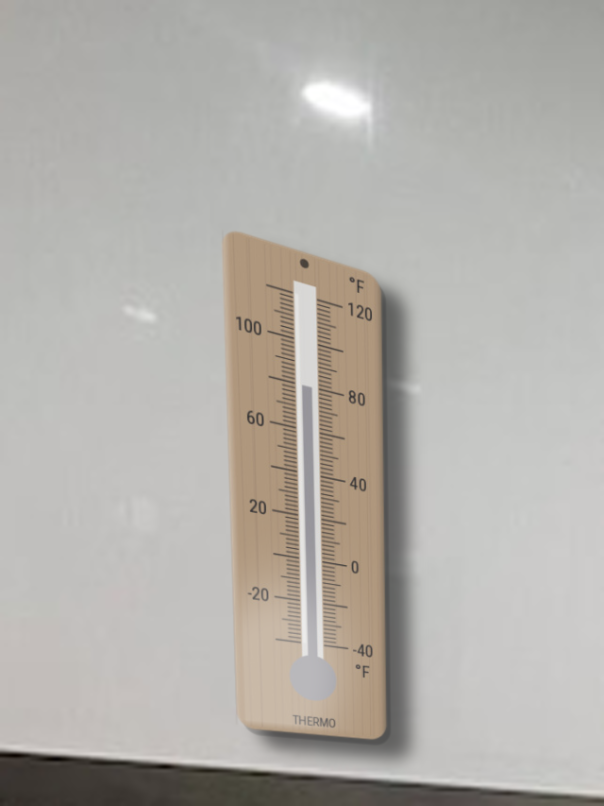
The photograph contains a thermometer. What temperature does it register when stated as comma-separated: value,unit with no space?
80,°F
